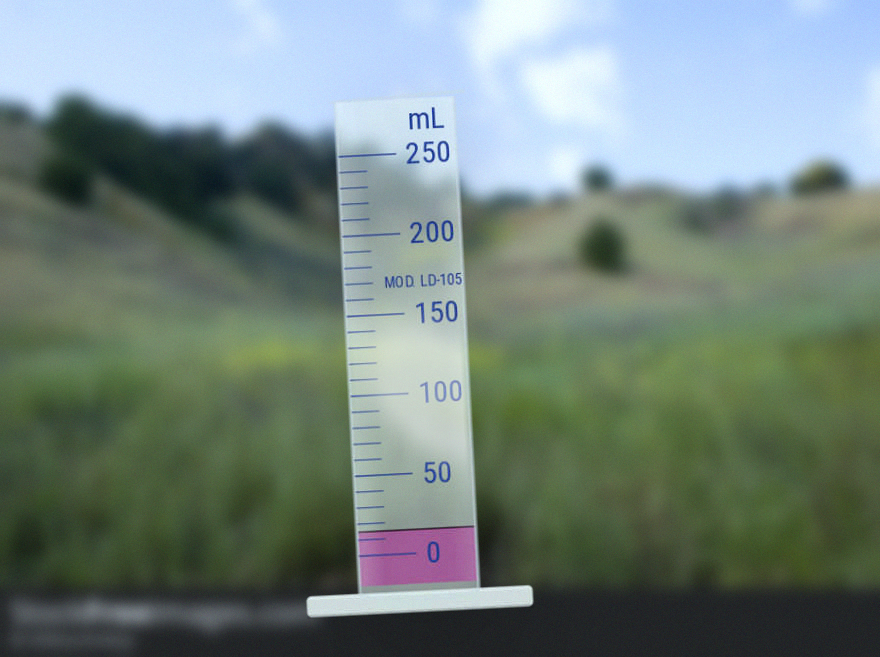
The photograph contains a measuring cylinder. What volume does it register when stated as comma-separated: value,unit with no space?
15,mL
